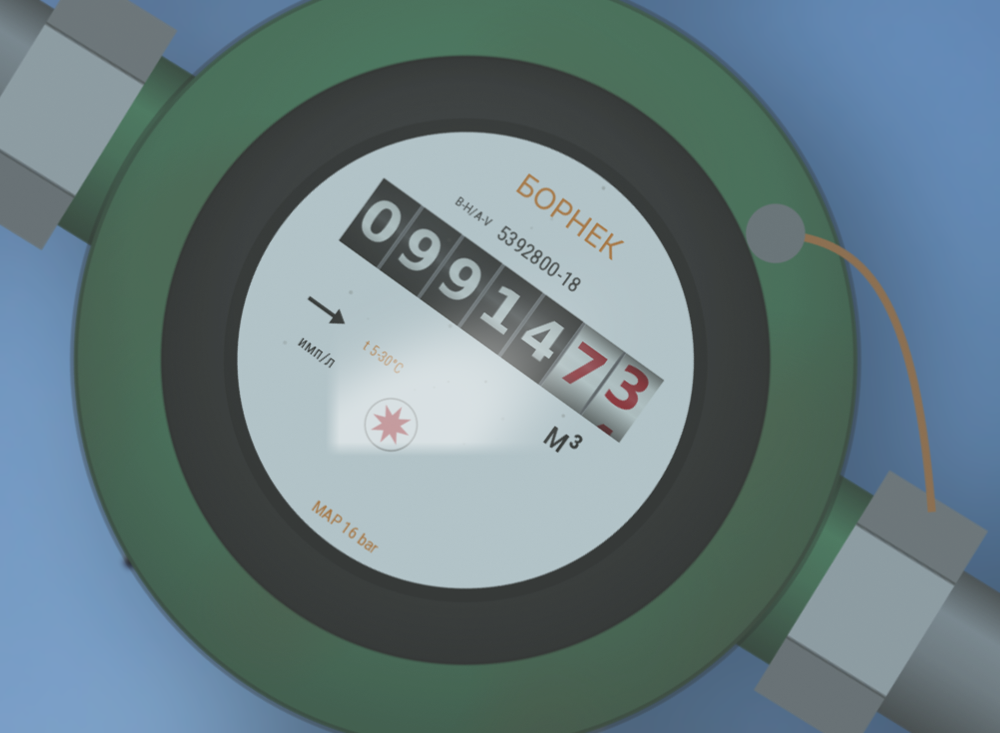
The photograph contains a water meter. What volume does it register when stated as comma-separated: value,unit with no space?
9914.73,m³
